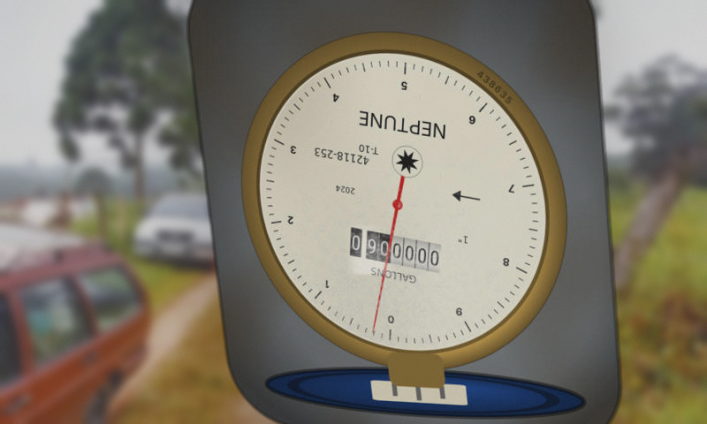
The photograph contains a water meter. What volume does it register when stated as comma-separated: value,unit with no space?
60.2,gal
